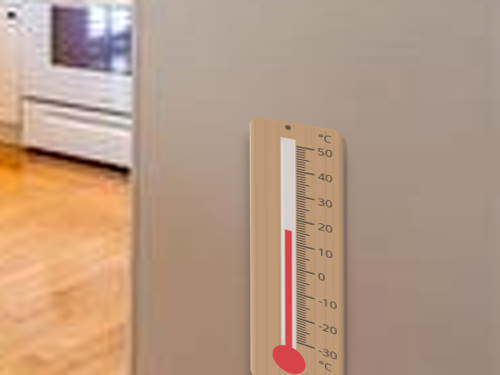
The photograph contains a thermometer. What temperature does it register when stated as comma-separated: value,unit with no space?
15,°C
